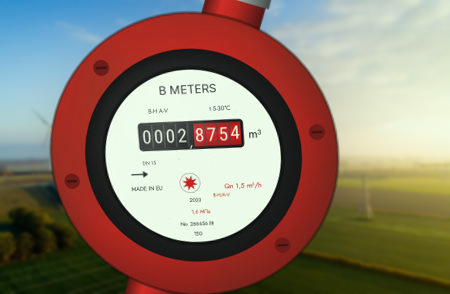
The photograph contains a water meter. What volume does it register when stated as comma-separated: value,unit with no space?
2.8754,m³
